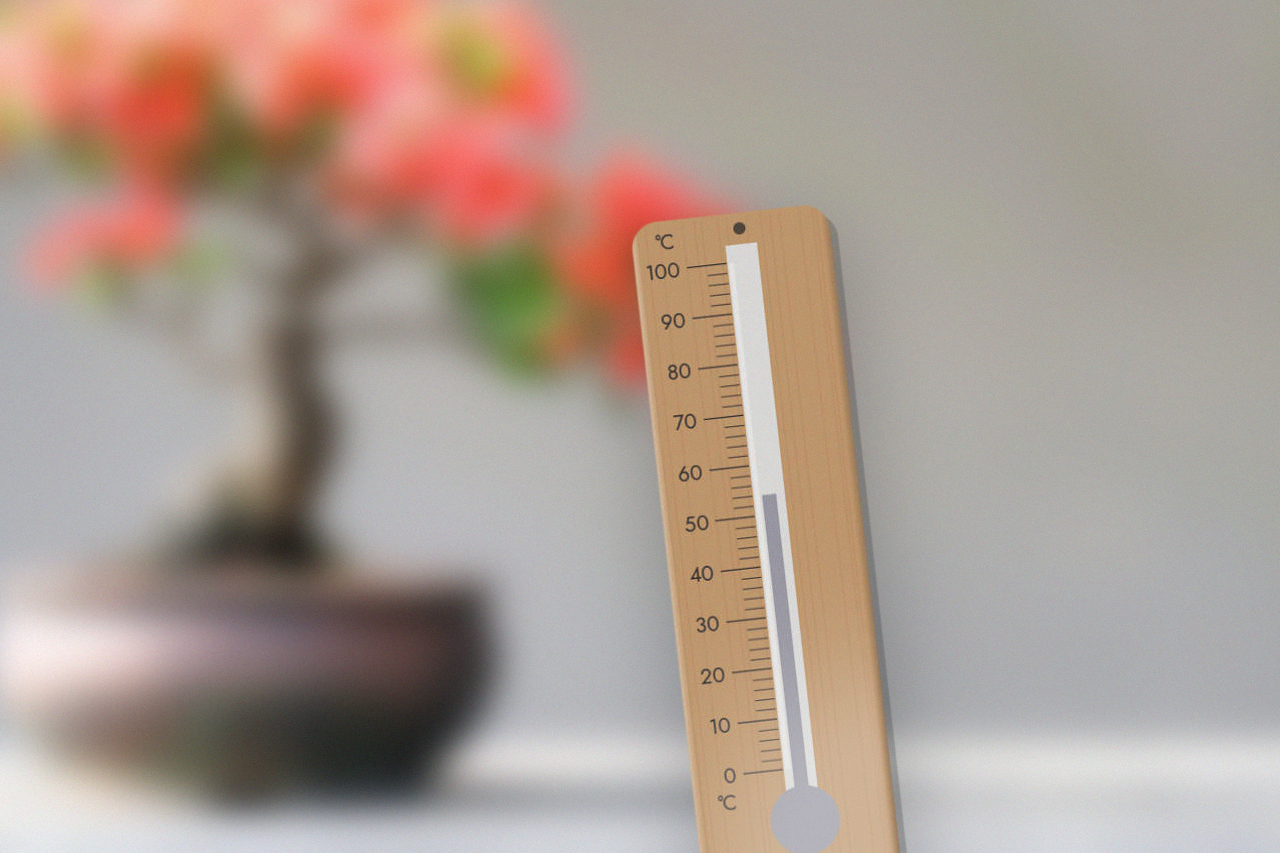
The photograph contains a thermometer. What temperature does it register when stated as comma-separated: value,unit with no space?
54,°C
